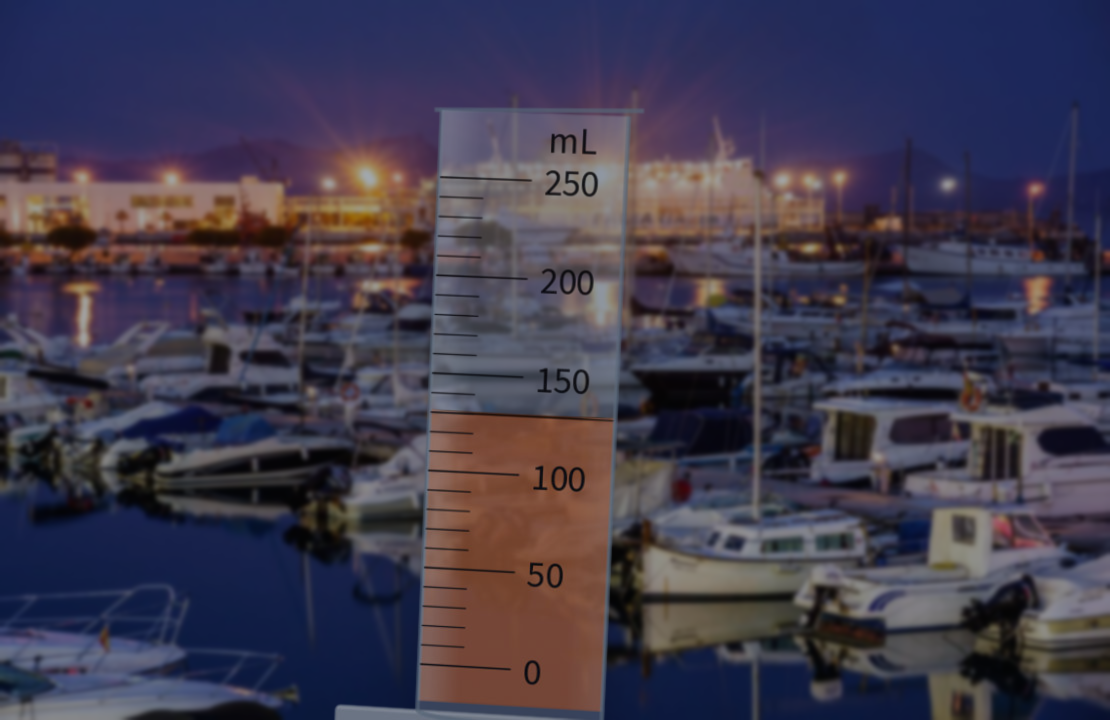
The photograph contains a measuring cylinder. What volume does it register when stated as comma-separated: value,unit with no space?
130,mL
